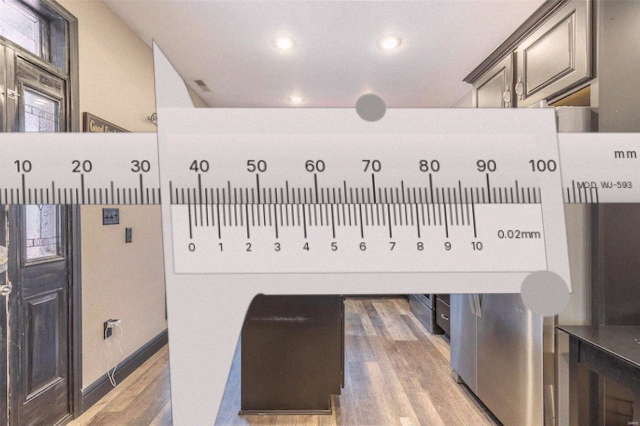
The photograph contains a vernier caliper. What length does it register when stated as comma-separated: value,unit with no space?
38.0,mm
